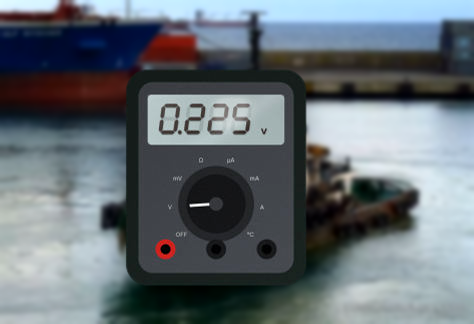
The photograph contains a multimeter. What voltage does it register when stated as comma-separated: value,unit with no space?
0.225,V
